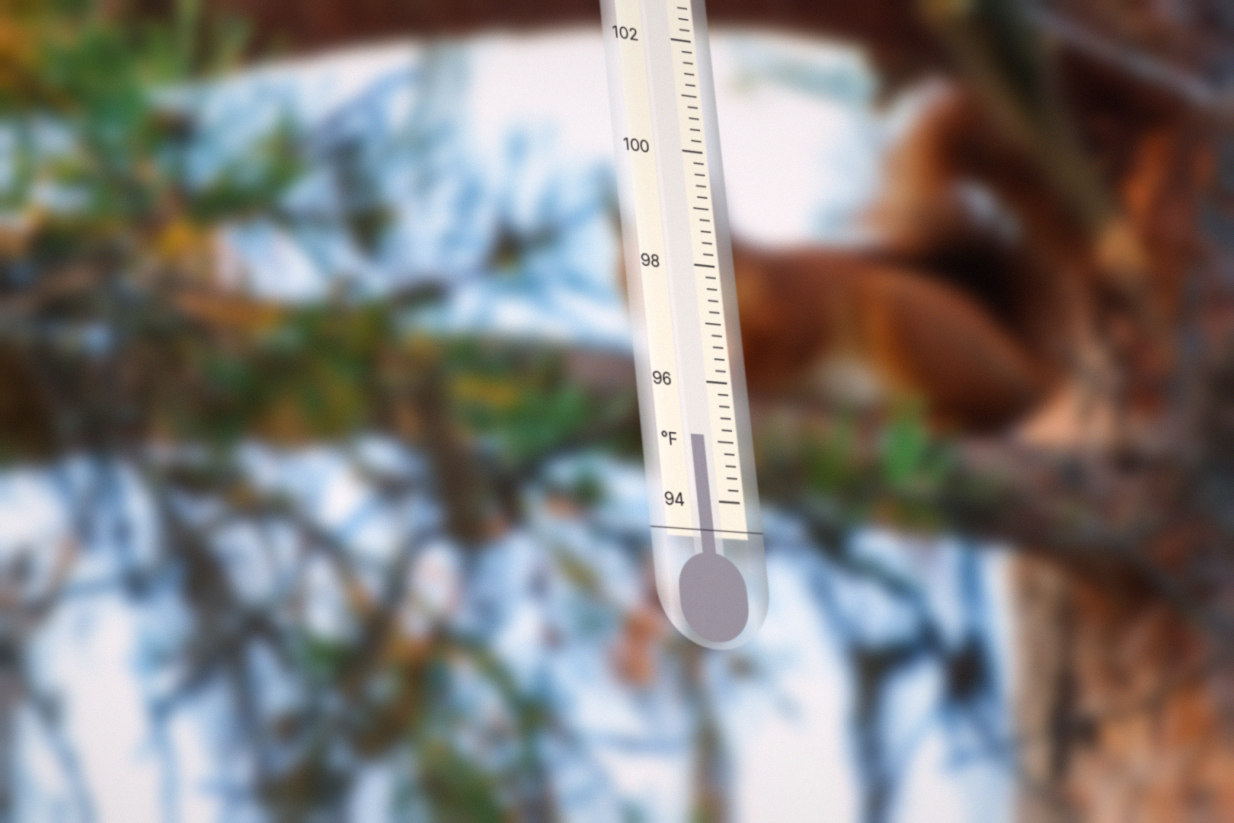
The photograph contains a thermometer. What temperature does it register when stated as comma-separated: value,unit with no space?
95.1,°F
